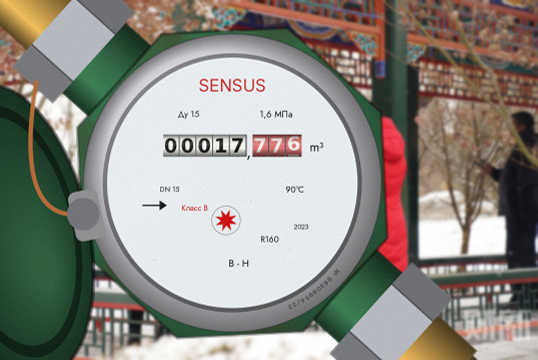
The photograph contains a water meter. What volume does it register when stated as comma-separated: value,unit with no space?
17.776,m³
